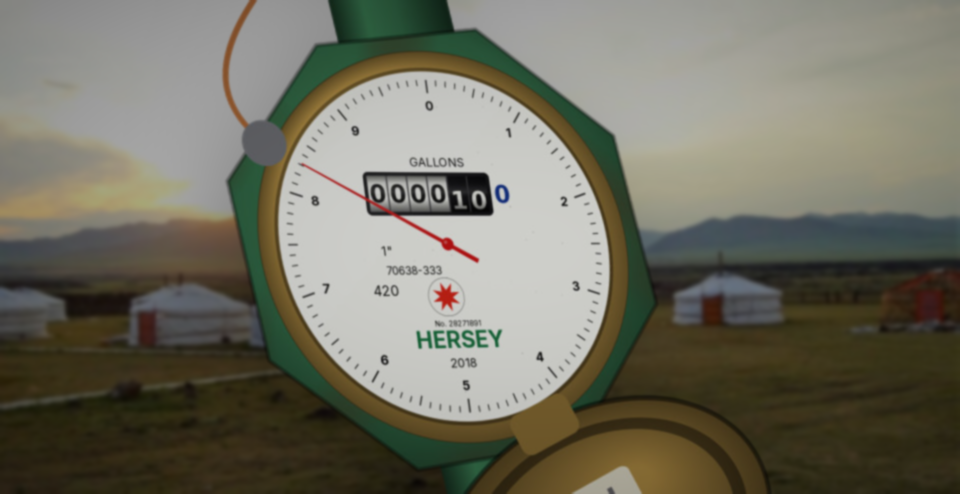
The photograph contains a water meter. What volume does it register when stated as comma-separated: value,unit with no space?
98.3,gal
